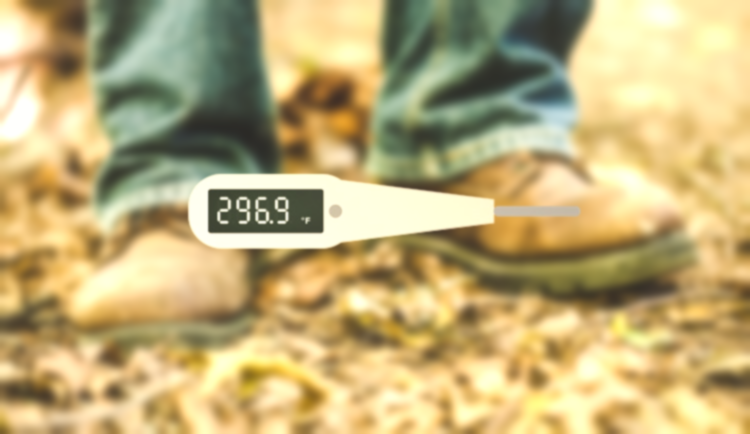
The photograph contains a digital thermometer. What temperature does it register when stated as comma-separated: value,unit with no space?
296.9,°F
